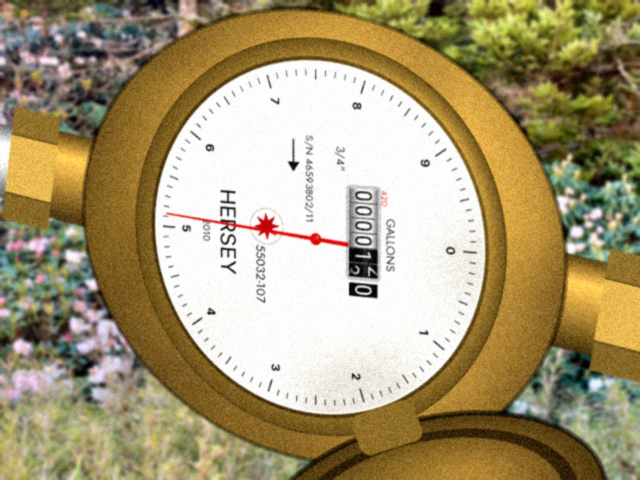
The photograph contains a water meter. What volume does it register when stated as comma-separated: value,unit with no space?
125.1,gal
